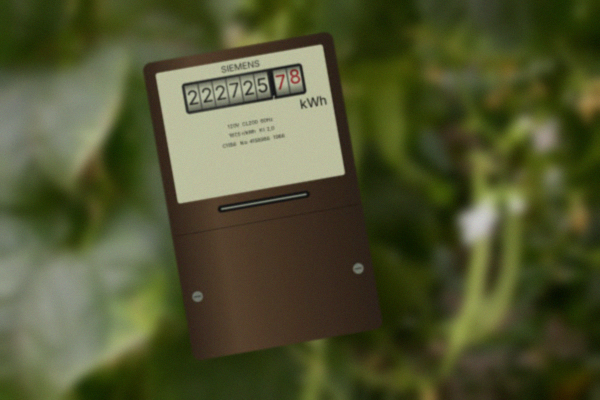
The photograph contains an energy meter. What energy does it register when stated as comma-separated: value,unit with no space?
222725.78,kWh
